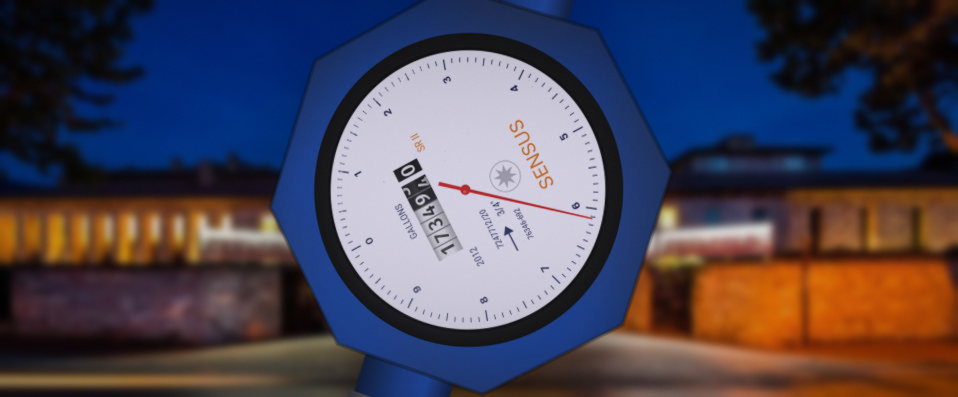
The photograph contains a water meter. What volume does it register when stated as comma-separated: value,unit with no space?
1734936.1,gal
